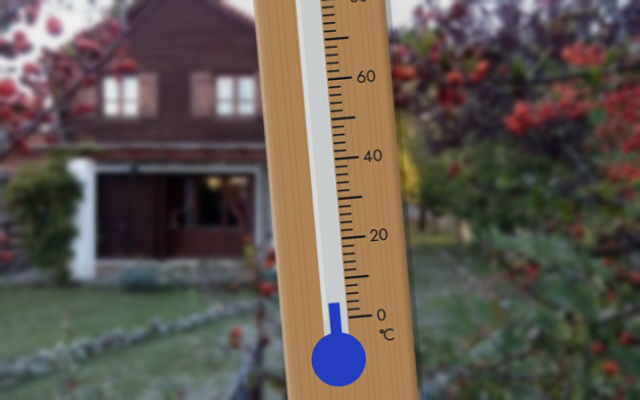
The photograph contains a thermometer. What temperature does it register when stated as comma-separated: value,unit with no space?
4,°C
